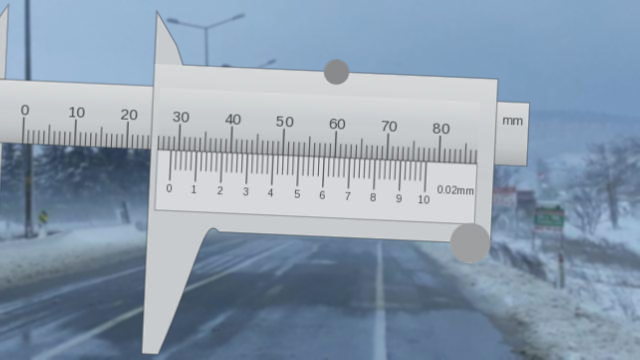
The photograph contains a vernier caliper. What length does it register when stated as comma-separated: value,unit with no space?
28.5,mm
